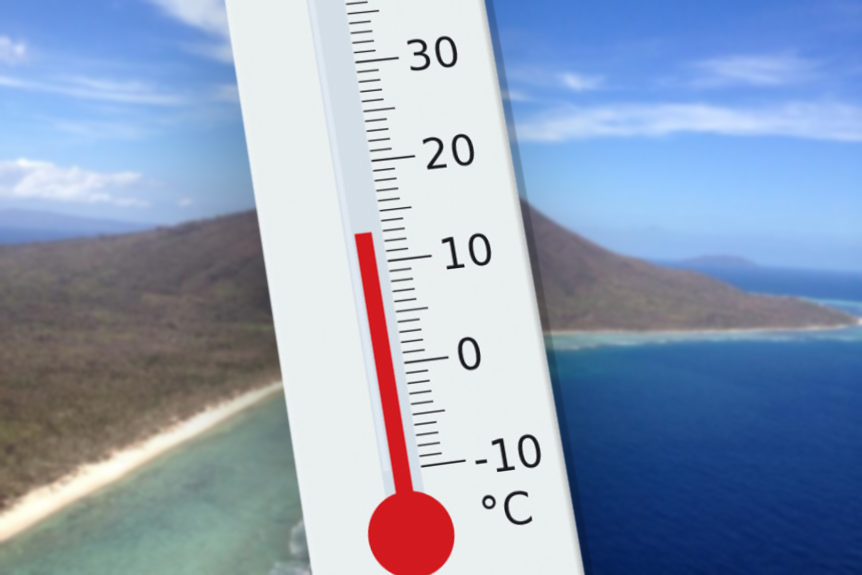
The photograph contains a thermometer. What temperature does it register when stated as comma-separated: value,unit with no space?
13,°C
